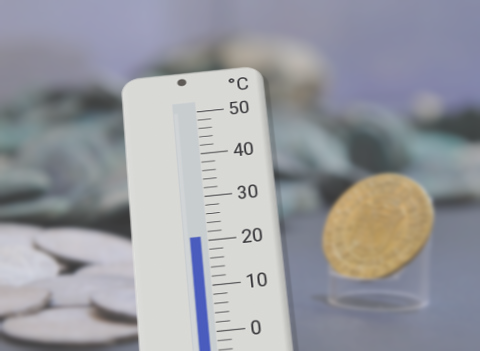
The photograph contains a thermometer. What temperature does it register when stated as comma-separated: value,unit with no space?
21,°C
